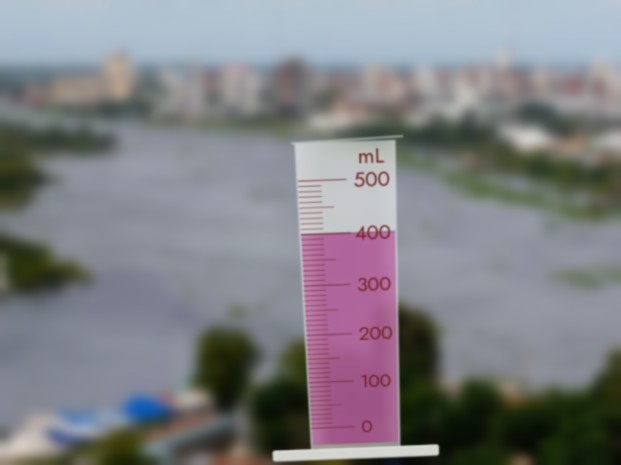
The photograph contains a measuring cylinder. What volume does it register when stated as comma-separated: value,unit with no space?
400,mL
